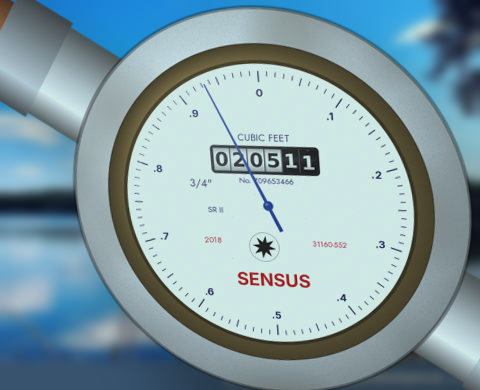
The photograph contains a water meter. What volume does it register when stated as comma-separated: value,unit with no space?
20510.93,ft³
